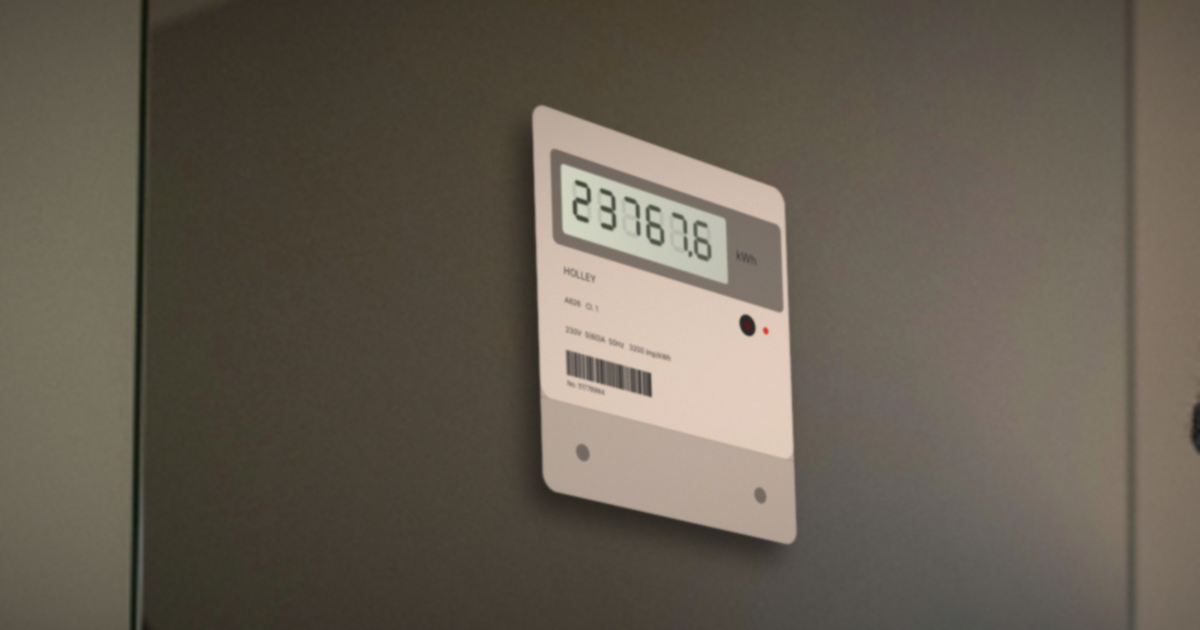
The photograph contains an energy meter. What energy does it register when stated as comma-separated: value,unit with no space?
23767.6,kWh
